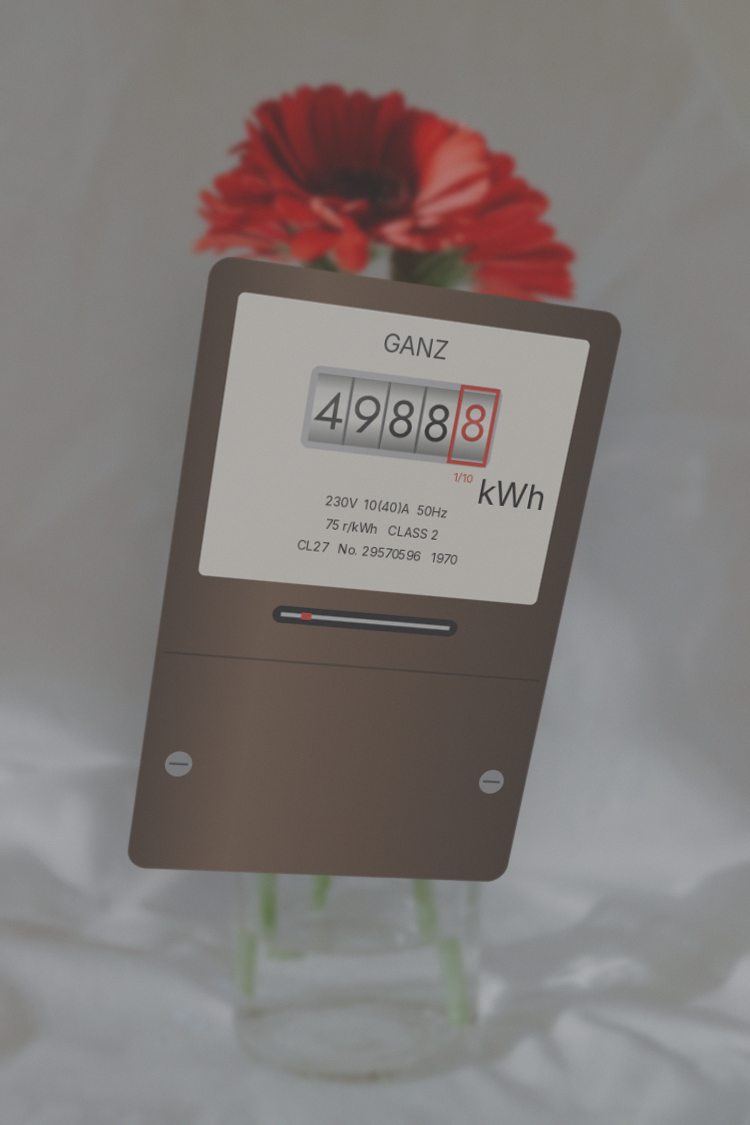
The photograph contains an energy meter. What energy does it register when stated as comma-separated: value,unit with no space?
4988.8,kWh
